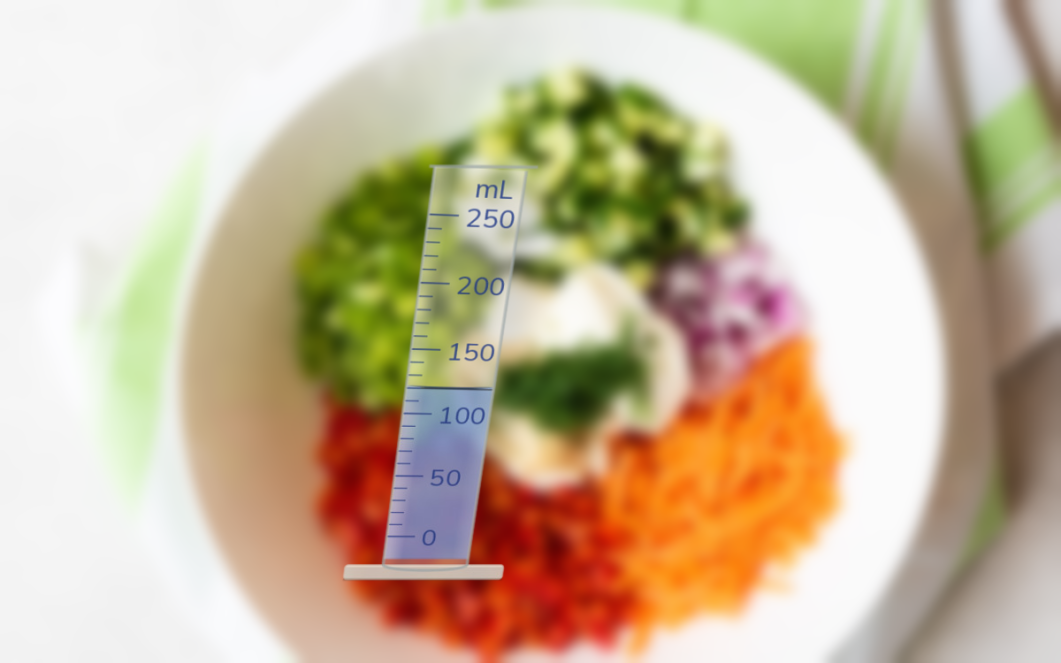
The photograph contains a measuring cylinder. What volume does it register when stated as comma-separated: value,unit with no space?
120,mL
